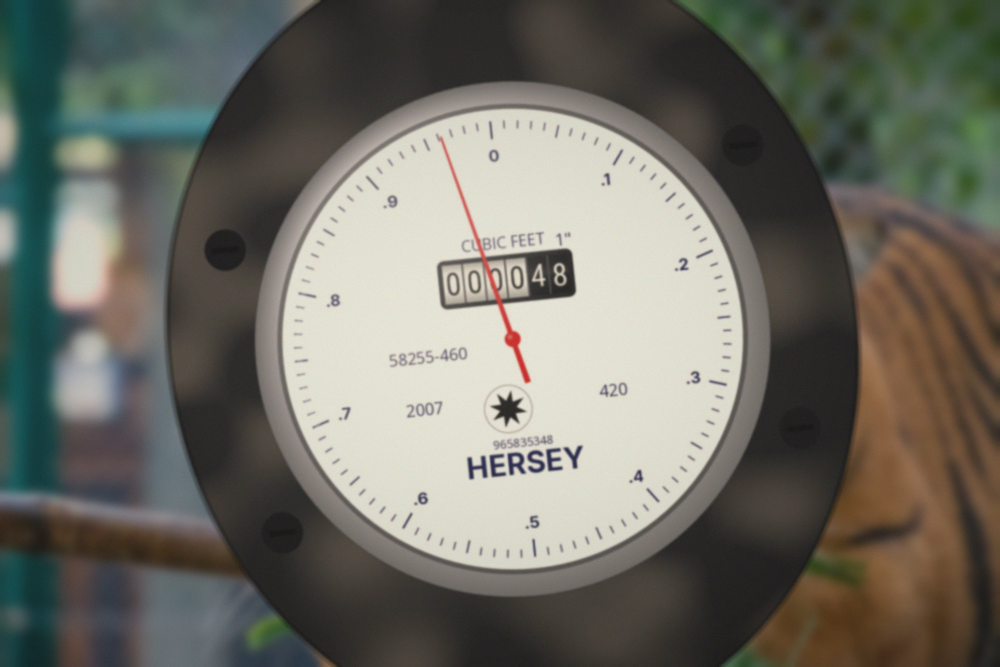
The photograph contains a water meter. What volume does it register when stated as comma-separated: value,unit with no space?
47.96,ft³
